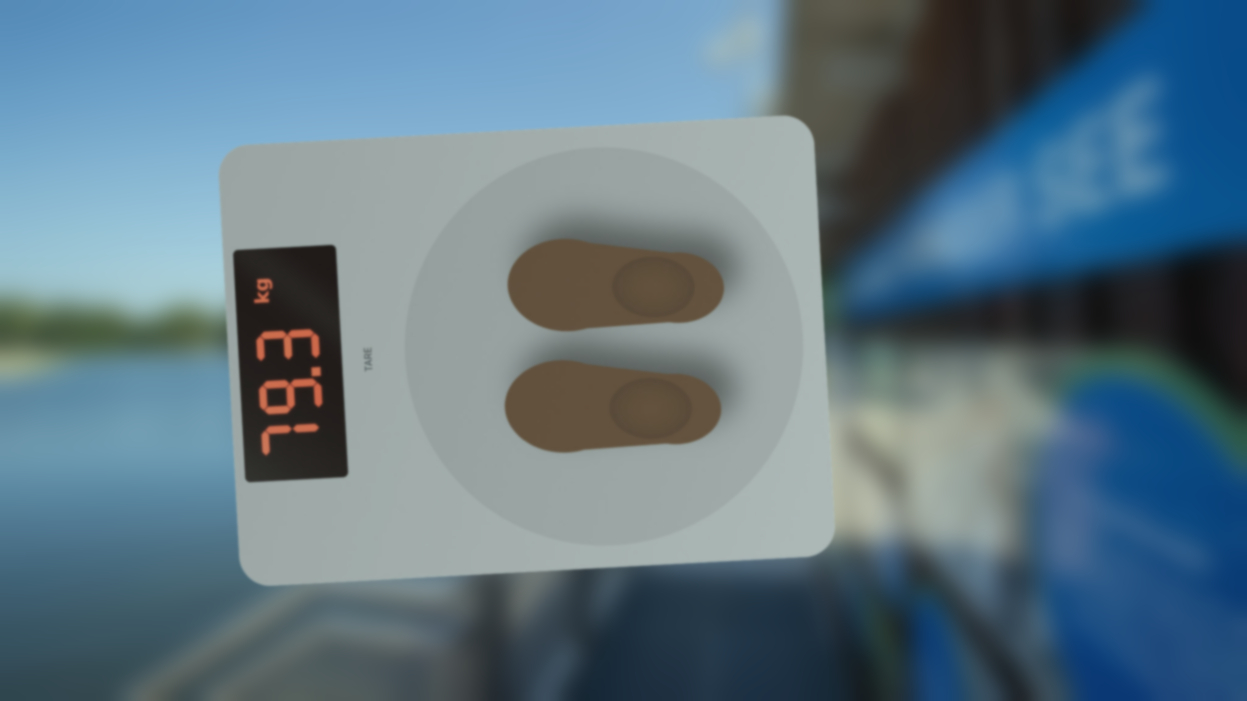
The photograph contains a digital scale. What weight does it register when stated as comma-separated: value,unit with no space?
79.3,kg
